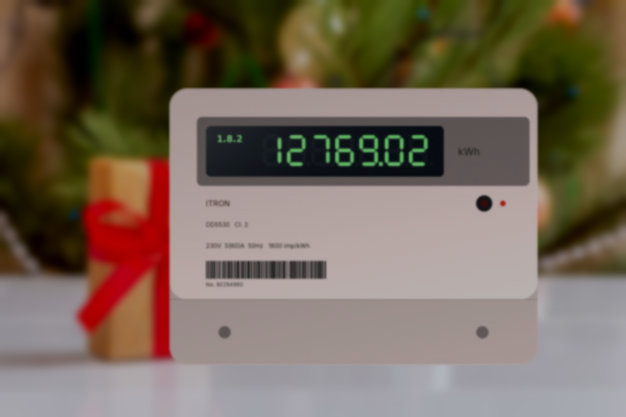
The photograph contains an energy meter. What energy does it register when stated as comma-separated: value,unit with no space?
12769.02,kWh
